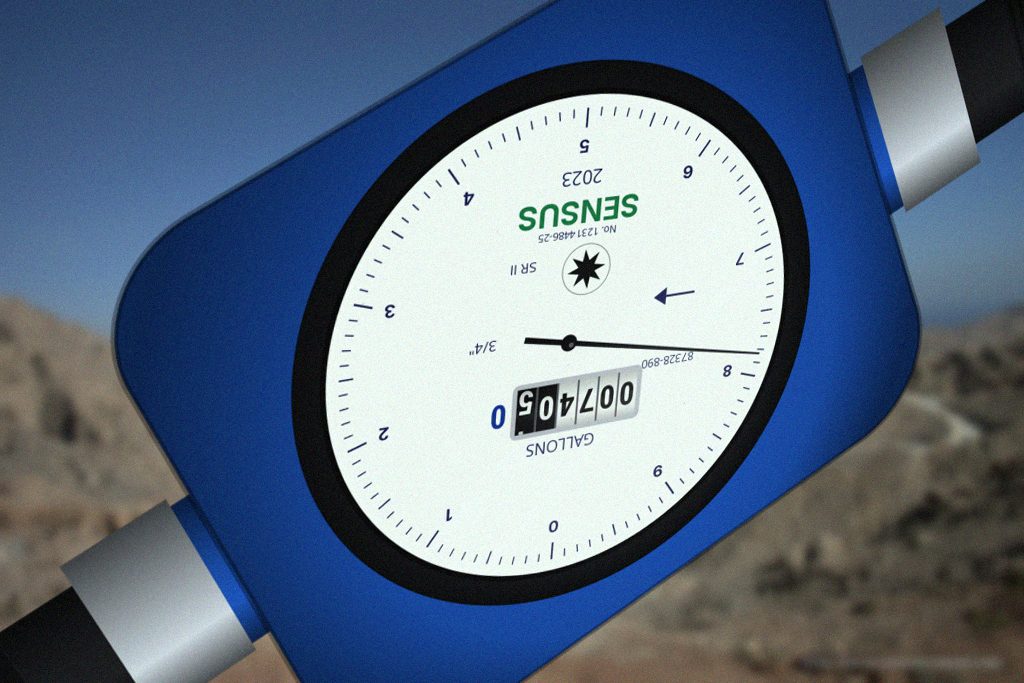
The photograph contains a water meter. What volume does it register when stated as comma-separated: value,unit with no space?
74047.8,gal
